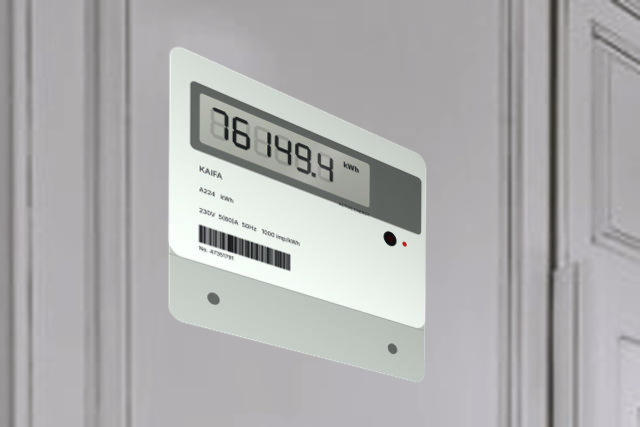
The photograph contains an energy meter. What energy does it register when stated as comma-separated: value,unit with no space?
76149.4,kWh
